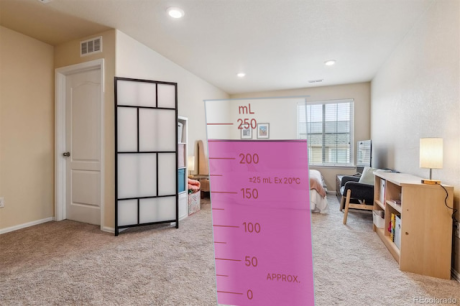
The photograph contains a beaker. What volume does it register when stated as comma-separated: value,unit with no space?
225,mL
